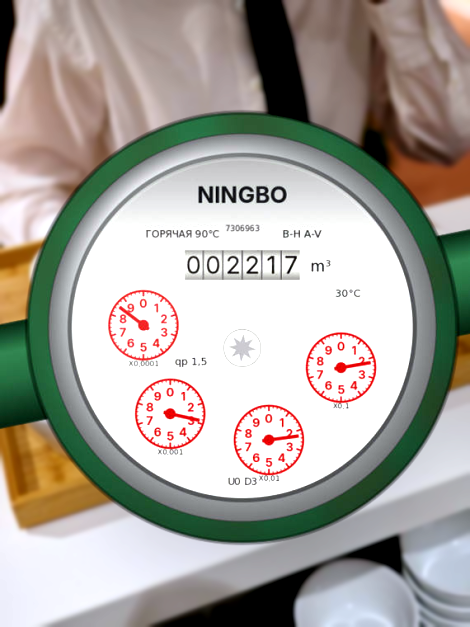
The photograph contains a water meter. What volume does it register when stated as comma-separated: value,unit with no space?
2217.2228,m³
